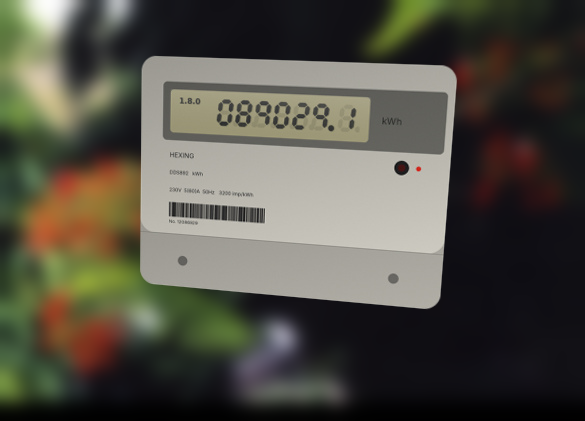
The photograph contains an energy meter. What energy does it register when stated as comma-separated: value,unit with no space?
89029.1,kWh
